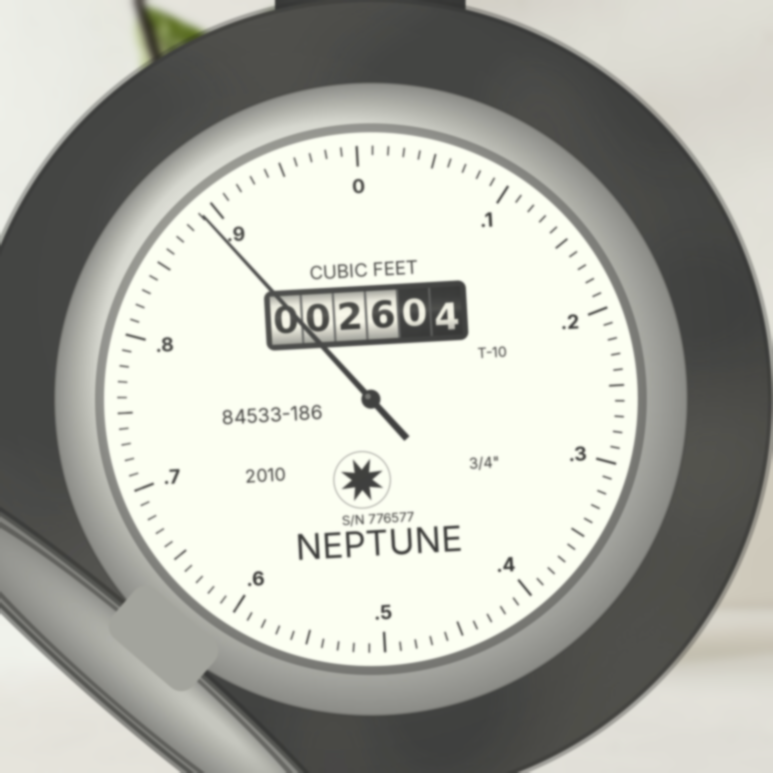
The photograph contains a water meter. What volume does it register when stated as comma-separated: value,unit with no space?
2603.89,ft³
